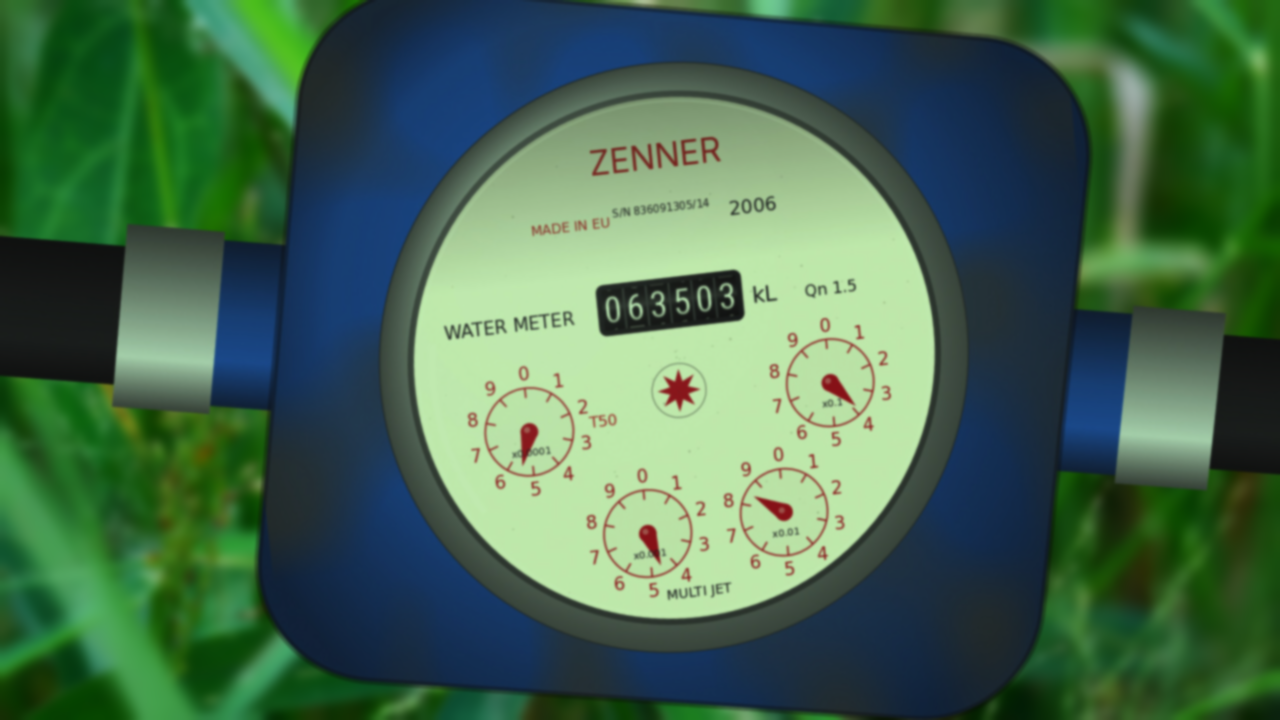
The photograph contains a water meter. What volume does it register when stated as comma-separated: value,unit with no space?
63503.3845,kL
